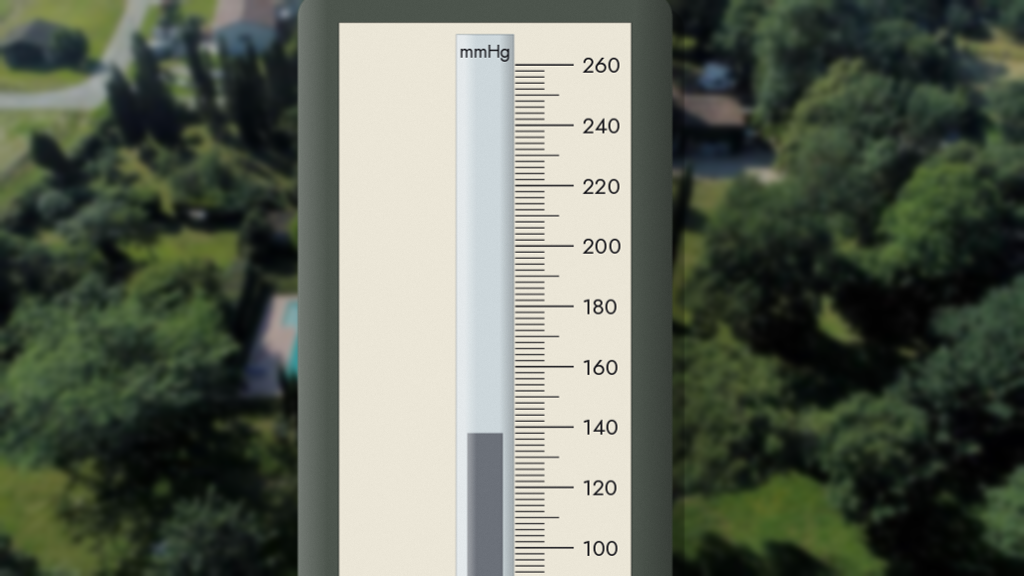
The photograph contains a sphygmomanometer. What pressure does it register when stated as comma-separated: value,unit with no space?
138,mmHg
